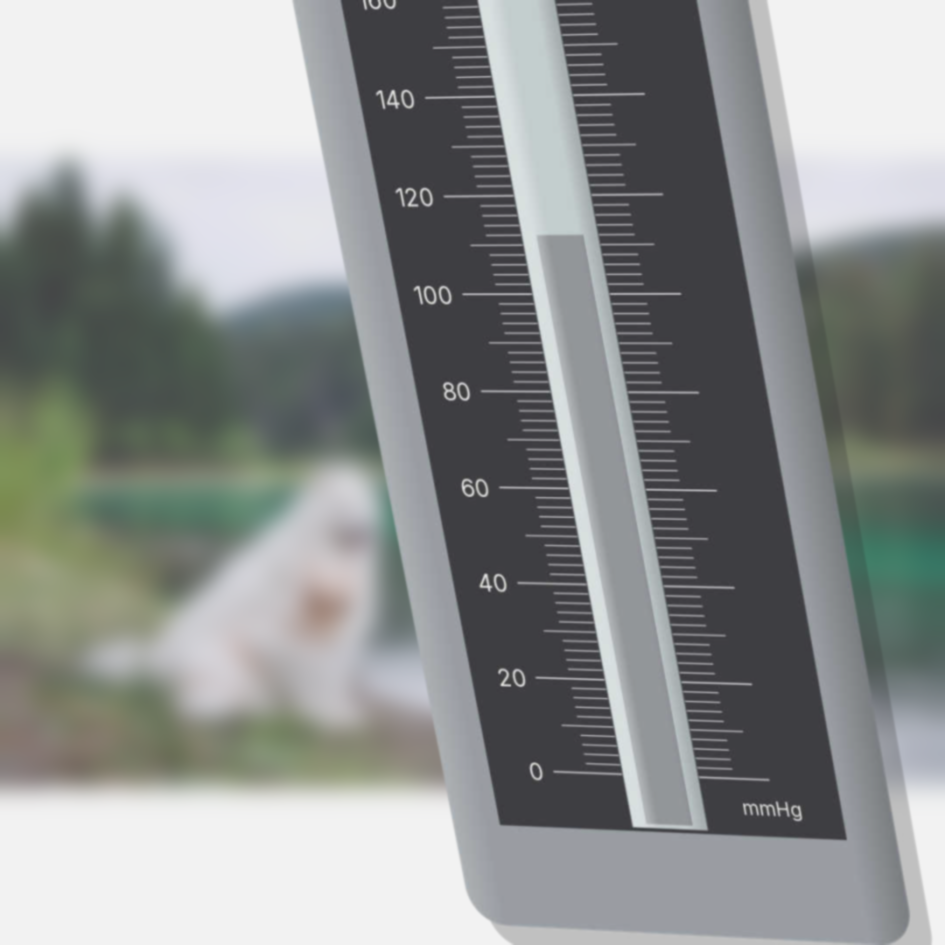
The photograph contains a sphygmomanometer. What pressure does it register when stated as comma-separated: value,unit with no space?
112,mmHg
